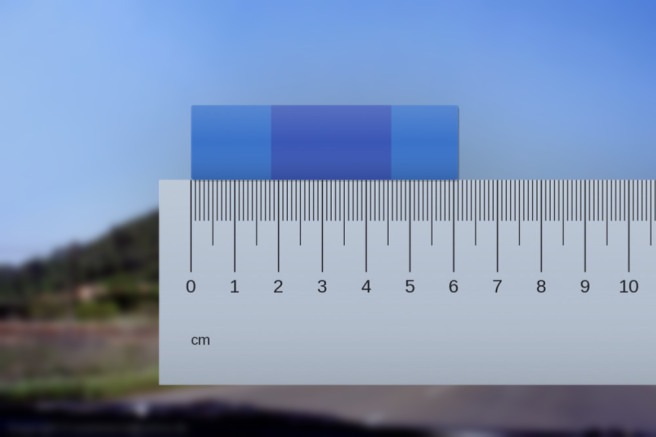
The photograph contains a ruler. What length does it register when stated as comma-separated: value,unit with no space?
6.1,cm
